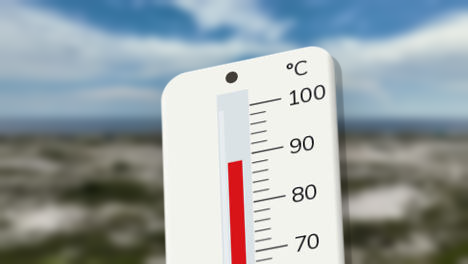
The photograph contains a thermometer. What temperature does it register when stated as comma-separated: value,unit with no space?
89,°C
